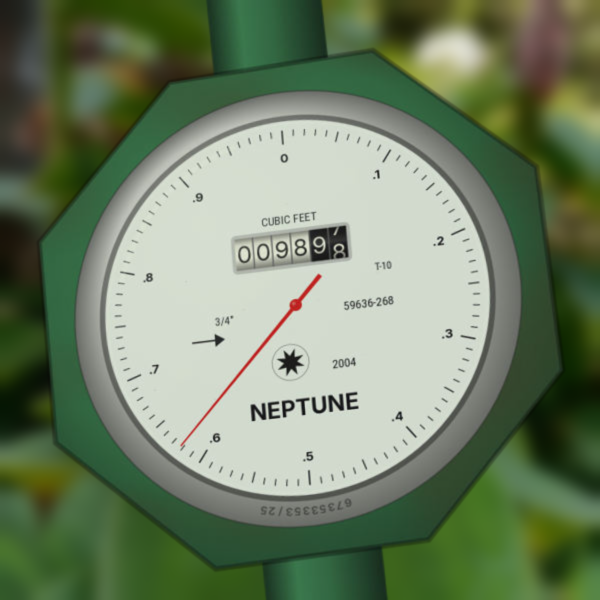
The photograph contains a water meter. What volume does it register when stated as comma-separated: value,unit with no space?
9897.62,ft³
